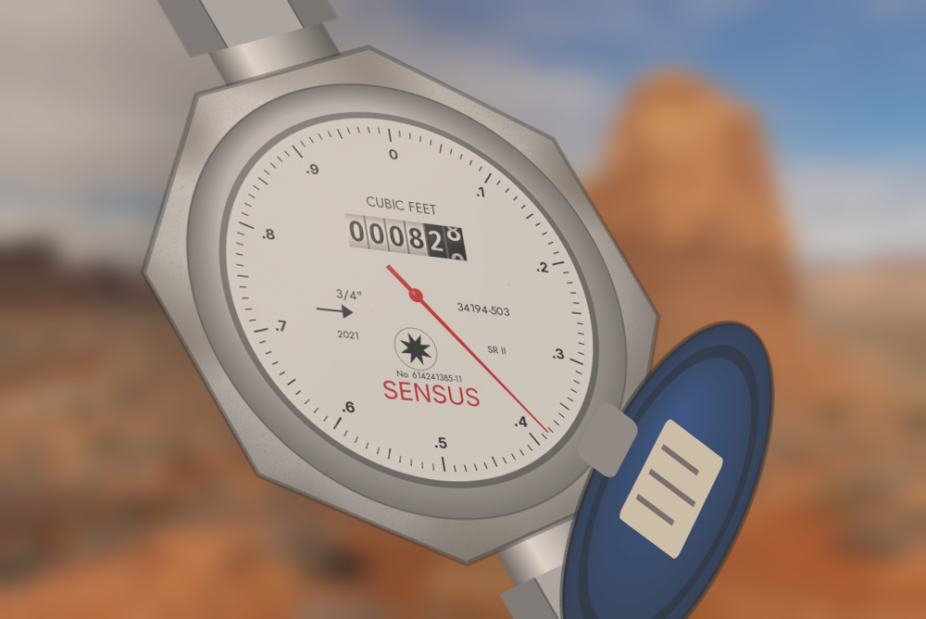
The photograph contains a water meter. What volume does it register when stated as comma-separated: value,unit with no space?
828.38,ft³
